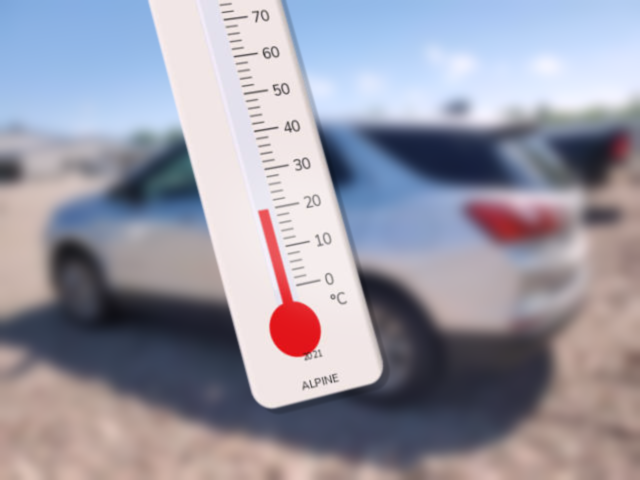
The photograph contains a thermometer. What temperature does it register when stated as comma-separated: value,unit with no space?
20,°C
